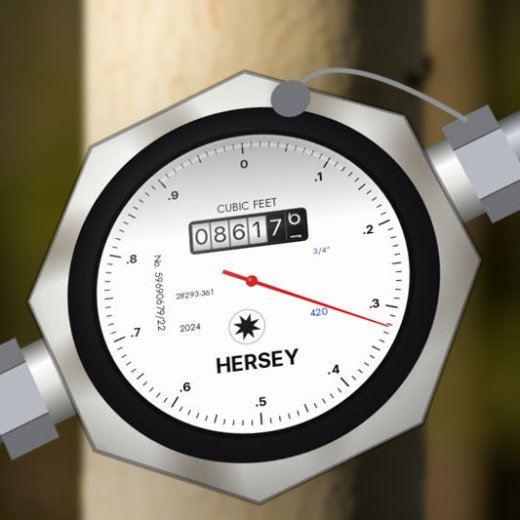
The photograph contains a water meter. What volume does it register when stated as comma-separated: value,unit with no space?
86176.32,ft³
